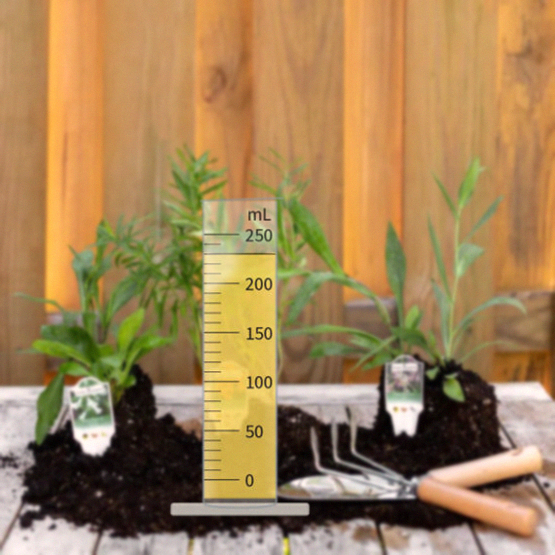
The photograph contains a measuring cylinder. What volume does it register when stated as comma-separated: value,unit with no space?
230,mL
